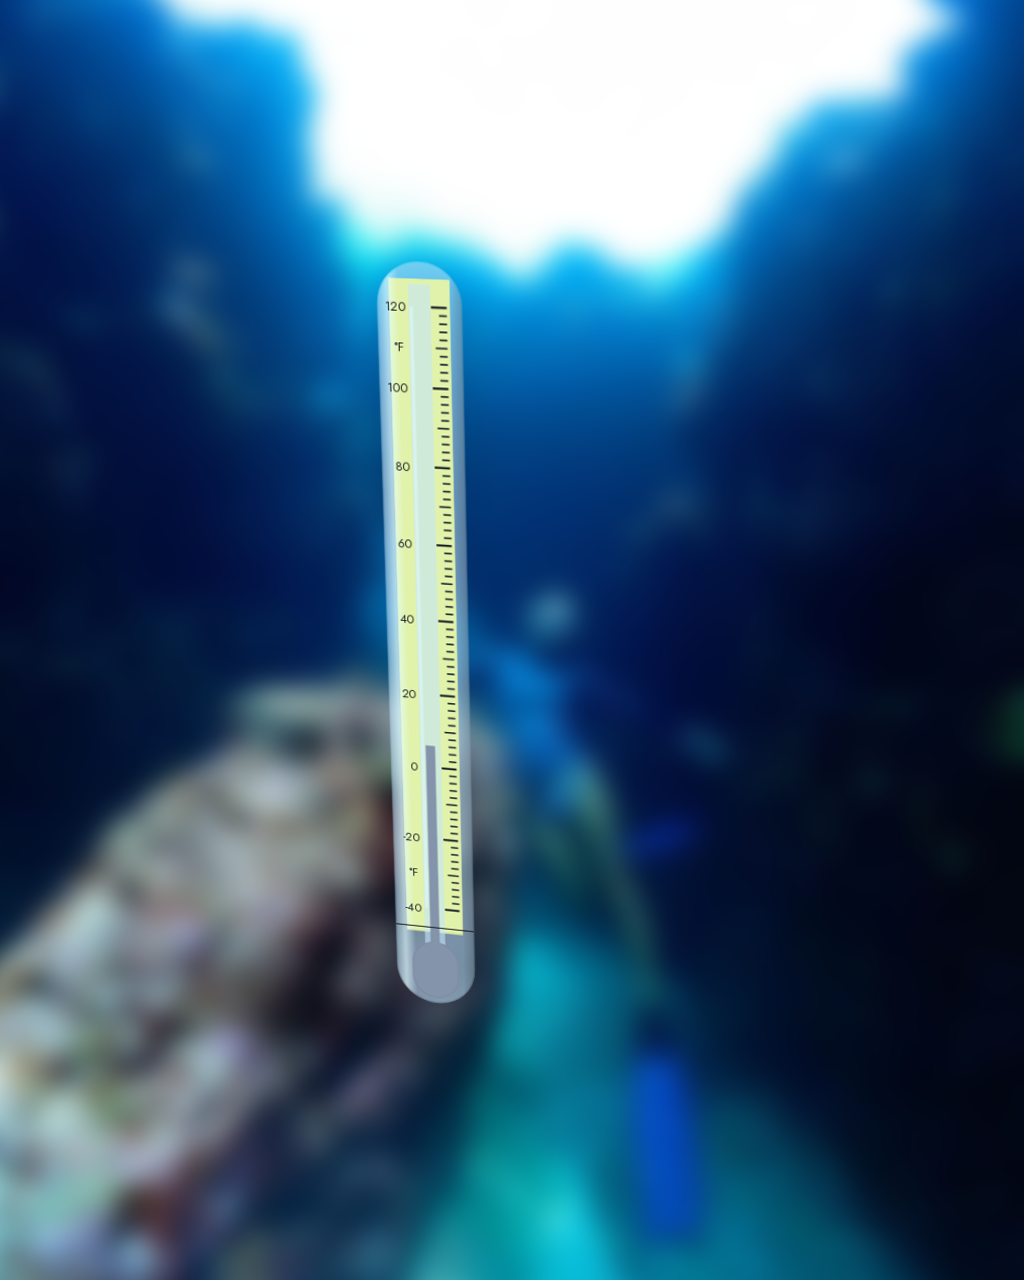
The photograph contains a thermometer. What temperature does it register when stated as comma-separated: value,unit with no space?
6,°F
